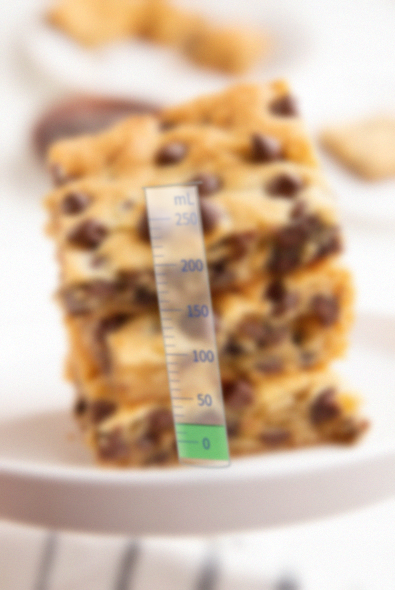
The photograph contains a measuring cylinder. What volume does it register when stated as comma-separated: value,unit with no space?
20,mL
